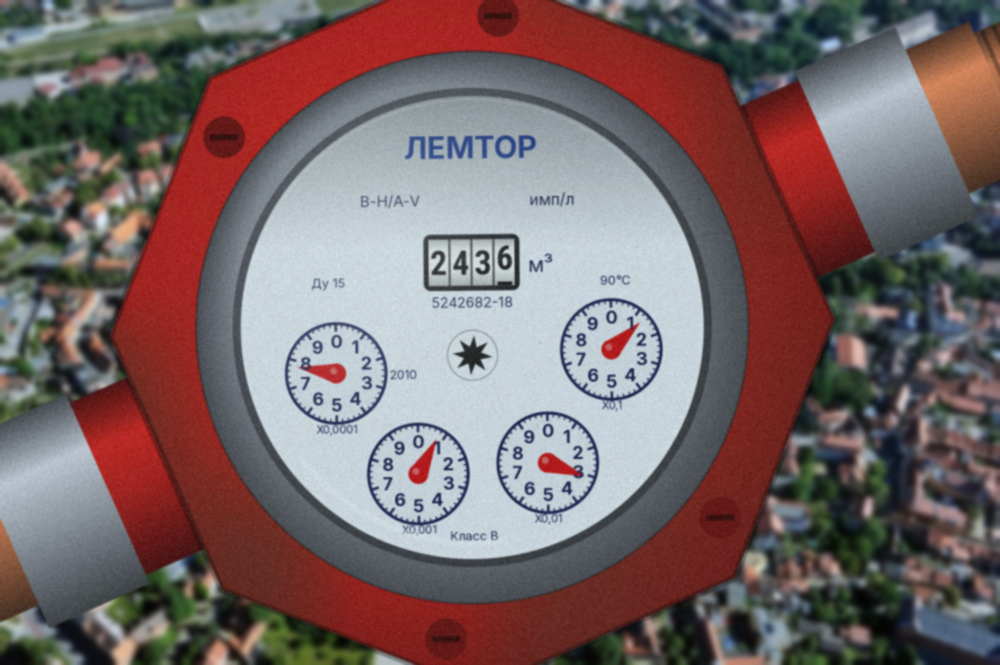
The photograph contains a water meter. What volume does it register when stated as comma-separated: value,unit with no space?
2436.1307,m³
